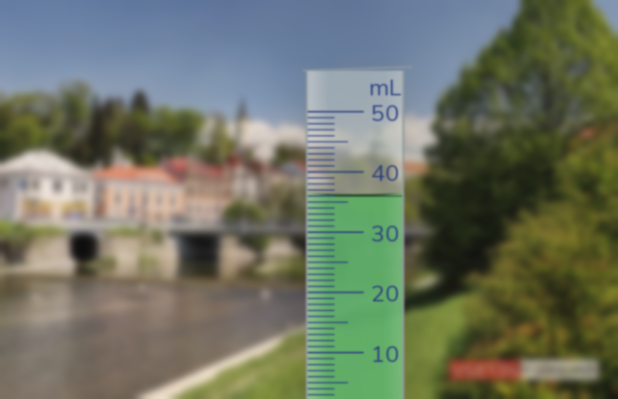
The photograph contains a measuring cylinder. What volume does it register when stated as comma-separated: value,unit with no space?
36,mL
